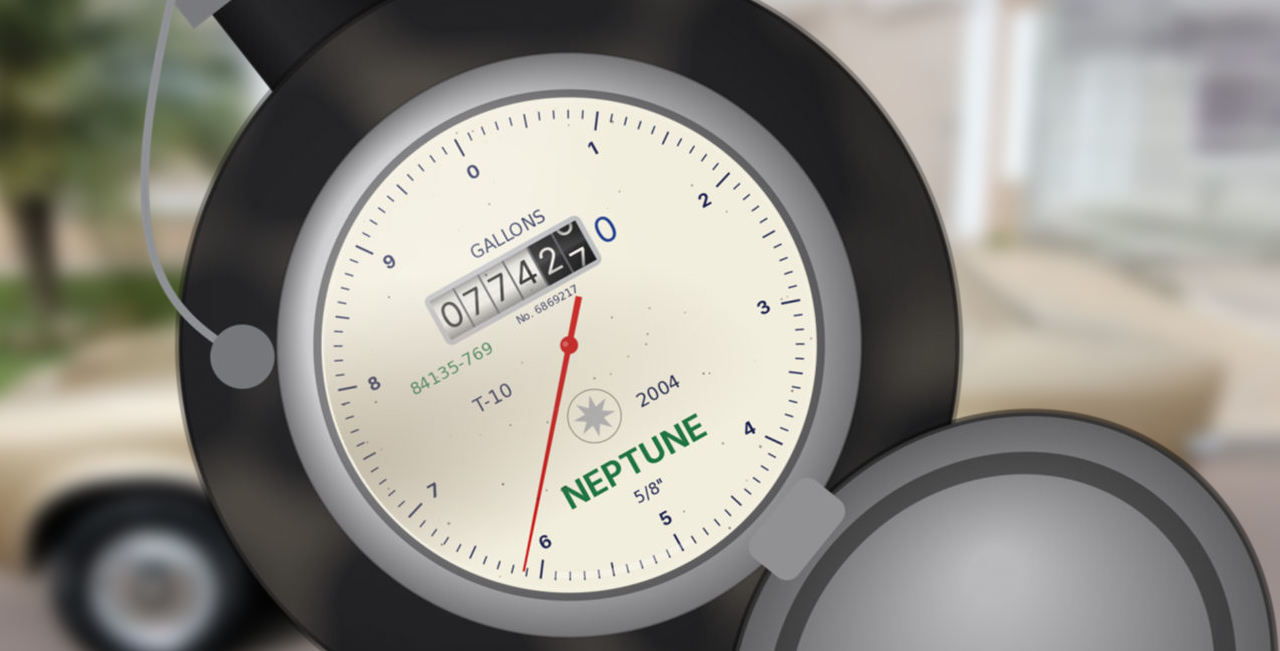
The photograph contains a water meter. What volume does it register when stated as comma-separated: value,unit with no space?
774266.1,gal
